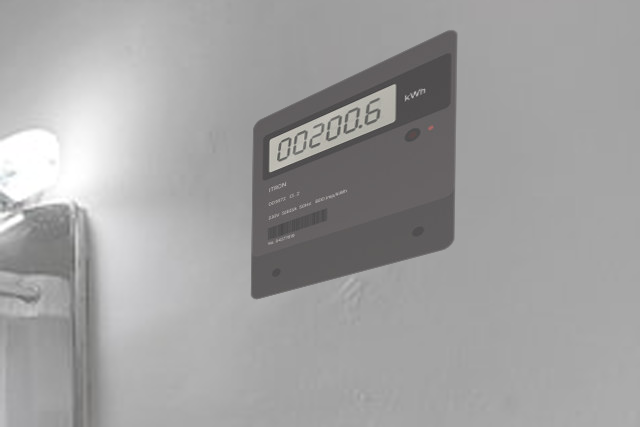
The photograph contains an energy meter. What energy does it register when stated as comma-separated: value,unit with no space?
200.6,kWh
